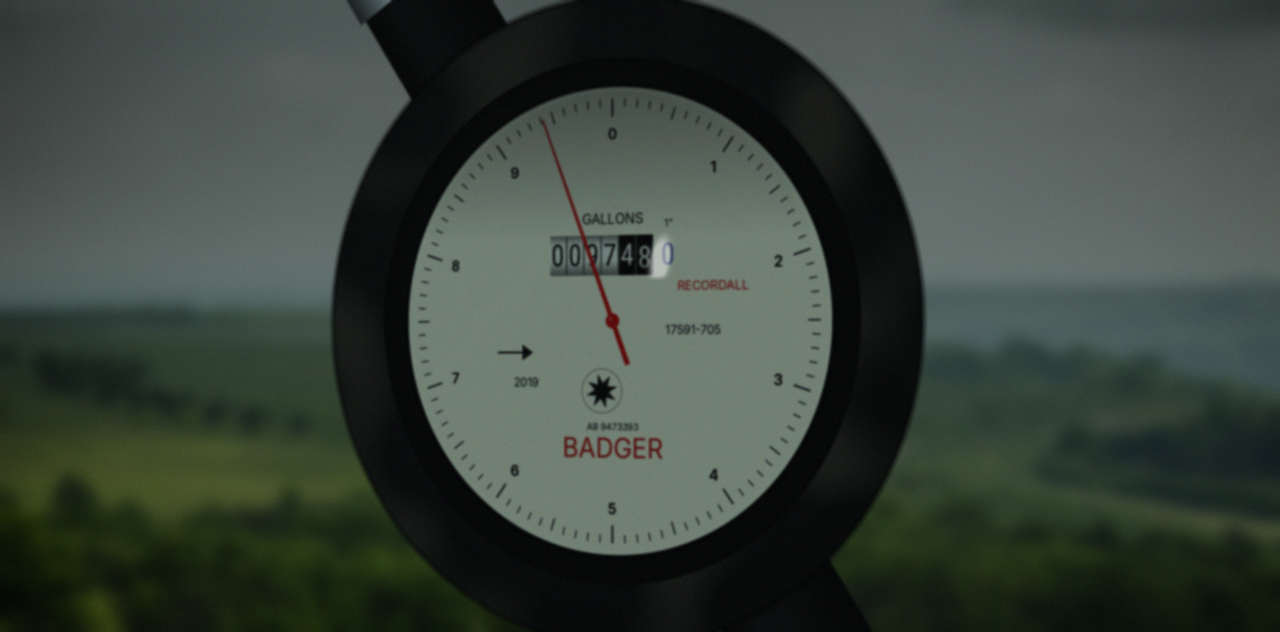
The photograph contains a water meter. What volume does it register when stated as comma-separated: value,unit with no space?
97479.4,gal
